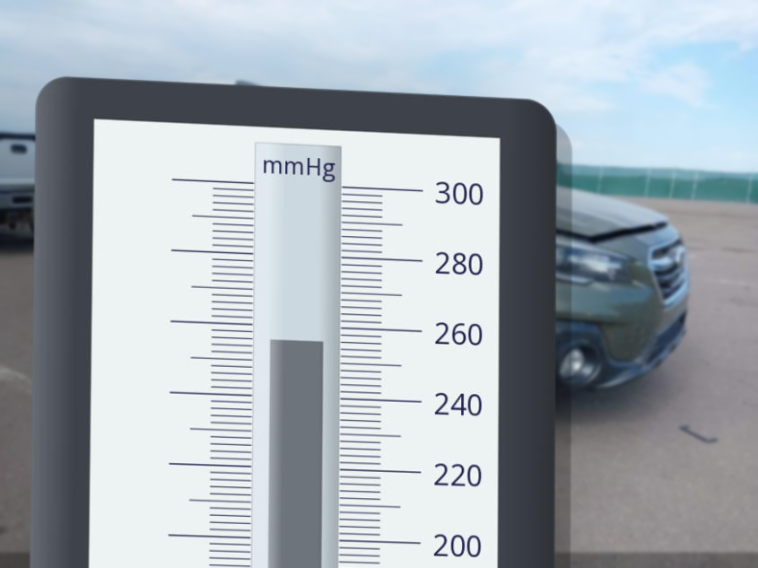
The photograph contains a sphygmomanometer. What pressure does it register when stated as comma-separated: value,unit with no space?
256,mmHg
